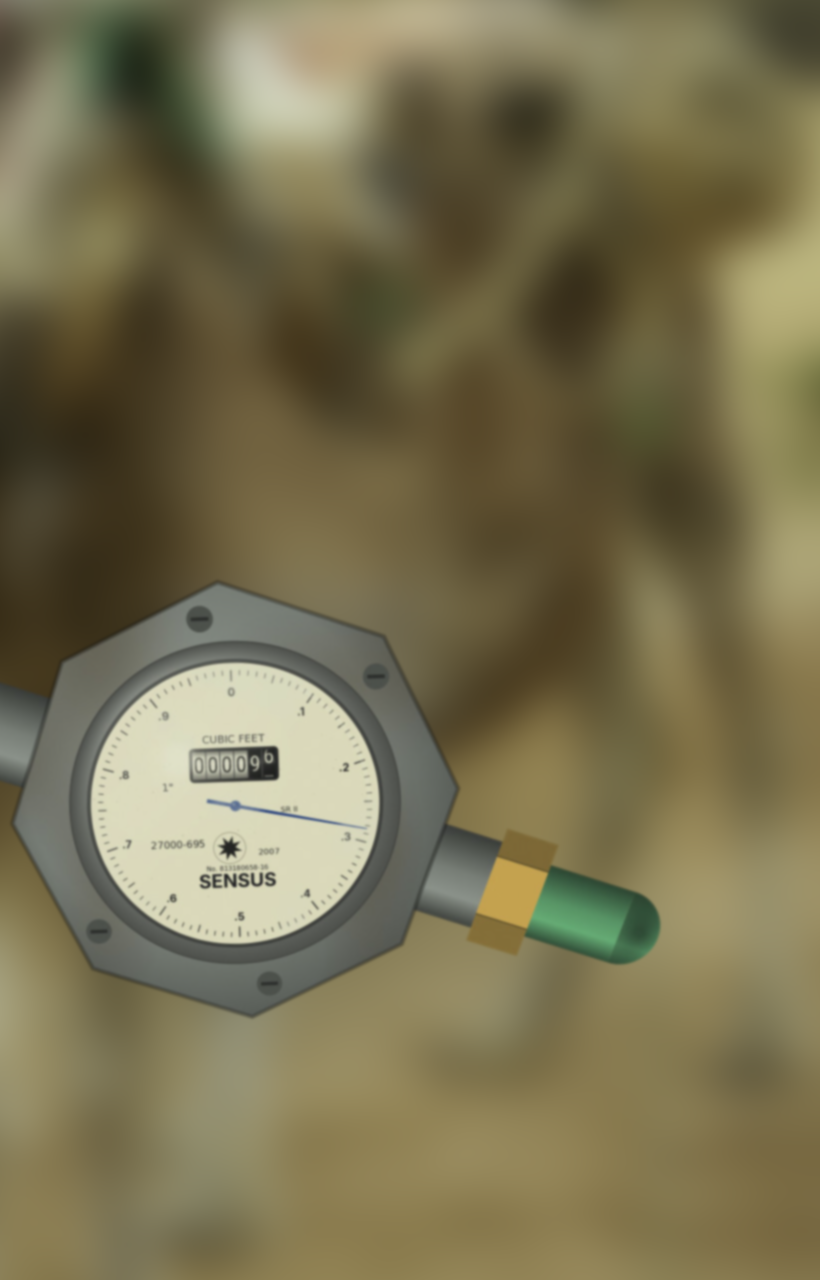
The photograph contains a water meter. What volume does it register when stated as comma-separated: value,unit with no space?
96.28,ft³
